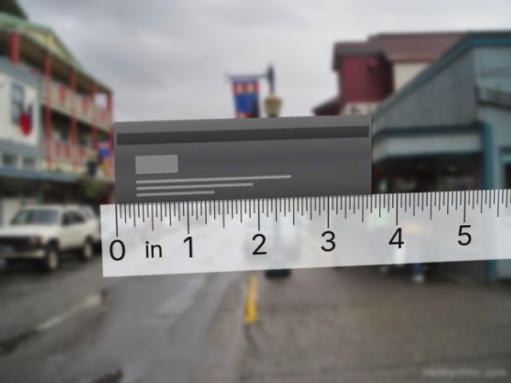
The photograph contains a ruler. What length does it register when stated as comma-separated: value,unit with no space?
3.625,in
